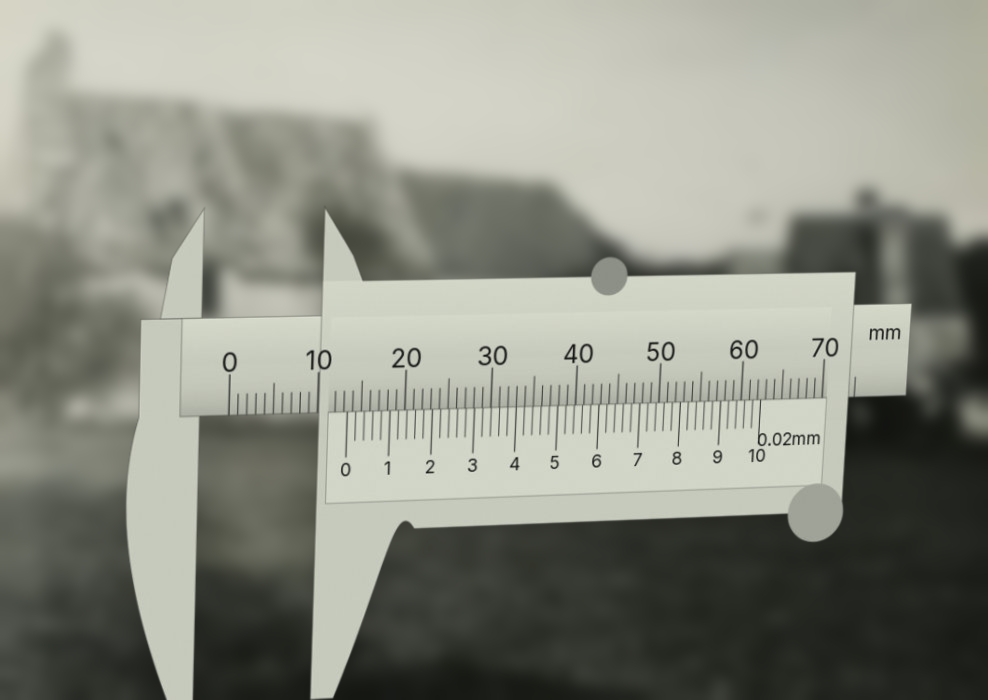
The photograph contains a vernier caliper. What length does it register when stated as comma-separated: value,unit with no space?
13.4,mm
